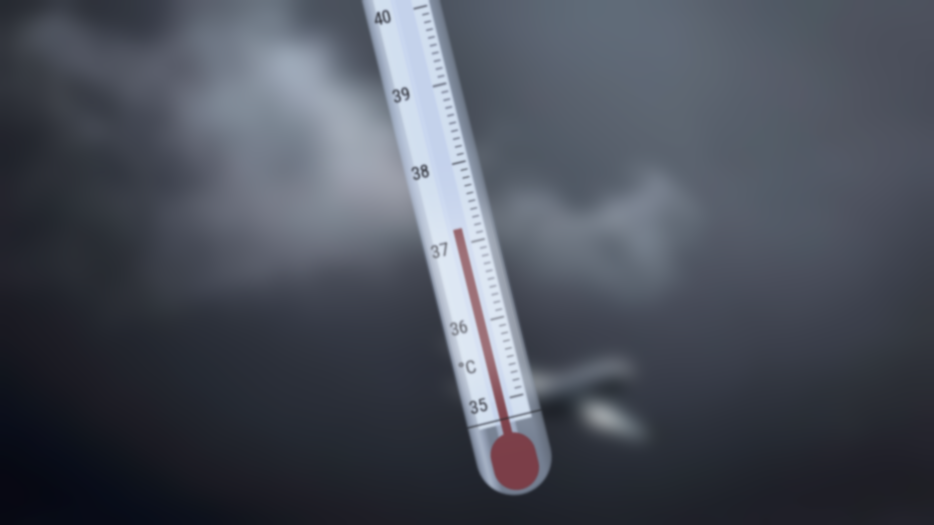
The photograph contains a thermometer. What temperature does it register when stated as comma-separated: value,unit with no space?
37.2,°C
